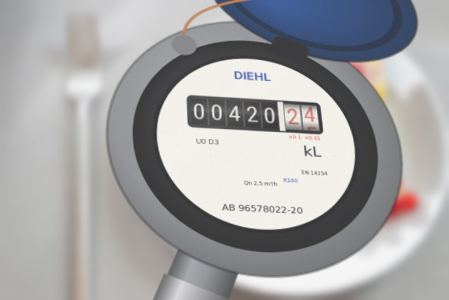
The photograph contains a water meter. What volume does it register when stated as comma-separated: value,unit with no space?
420.24,kL
